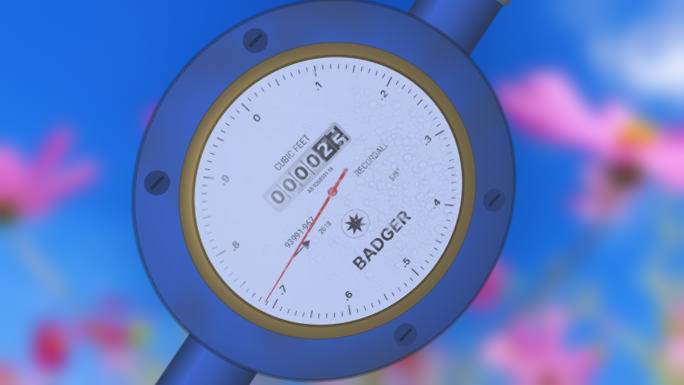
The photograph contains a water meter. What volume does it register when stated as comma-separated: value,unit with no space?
24.71,ft³
